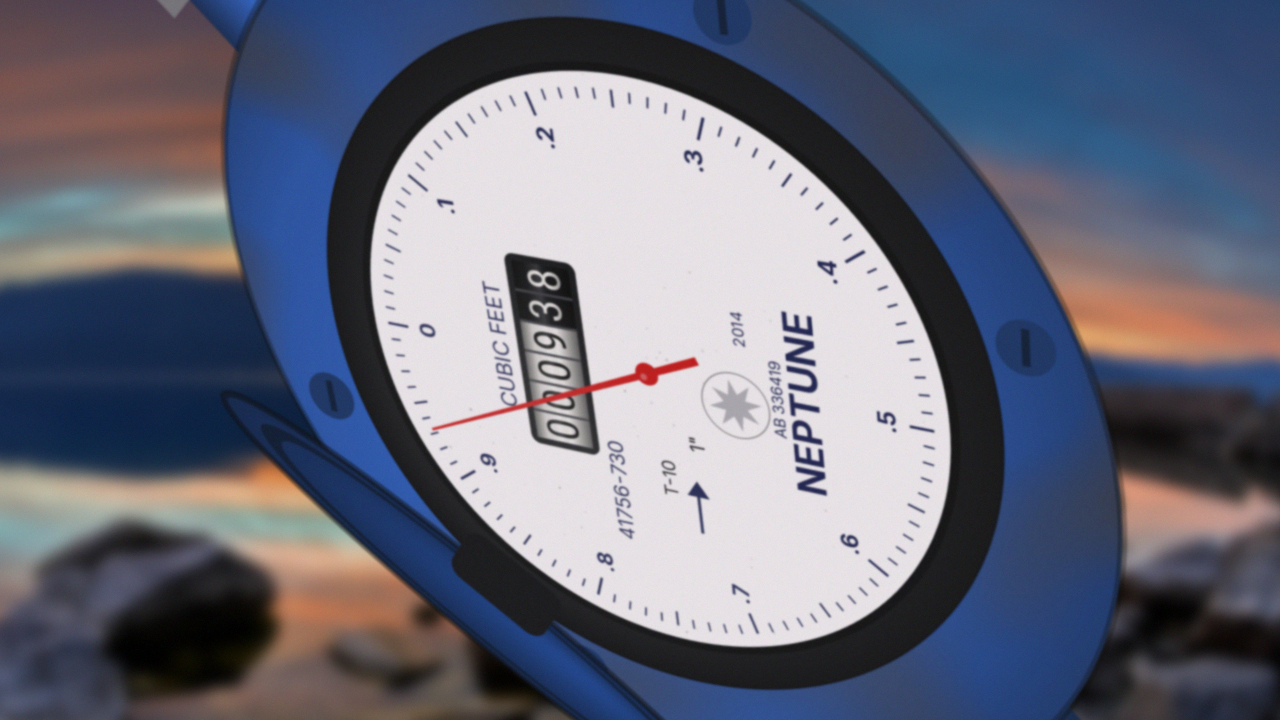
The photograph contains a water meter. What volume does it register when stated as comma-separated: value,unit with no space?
937.93,ft³
